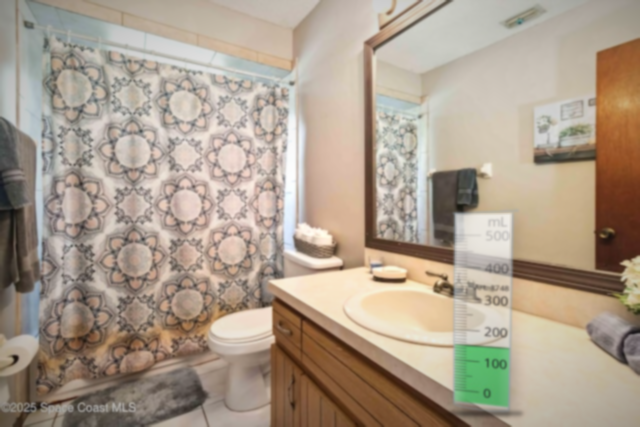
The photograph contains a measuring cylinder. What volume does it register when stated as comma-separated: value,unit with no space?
150,mL
